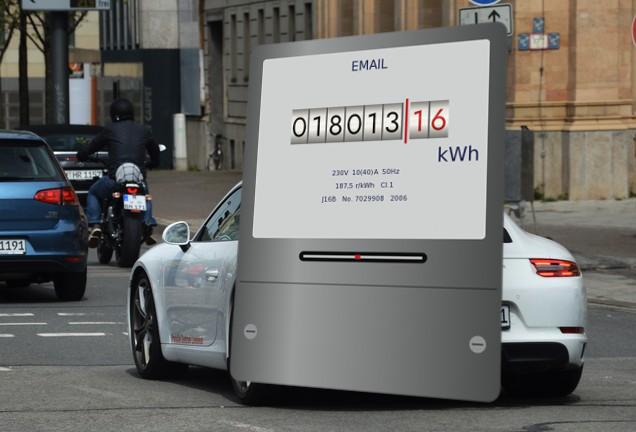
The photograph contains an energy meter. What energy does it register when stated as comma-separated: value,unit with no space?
18013.16,kWh
